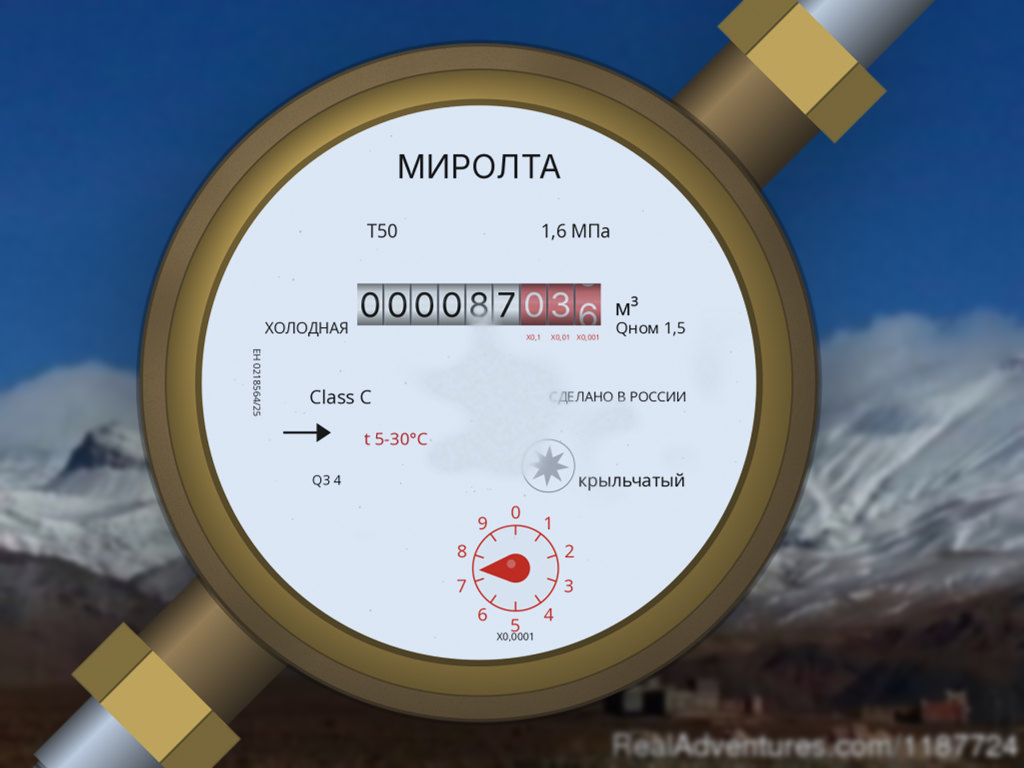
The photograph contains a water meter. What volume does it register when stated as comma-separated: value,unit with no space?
87.0357,m³
